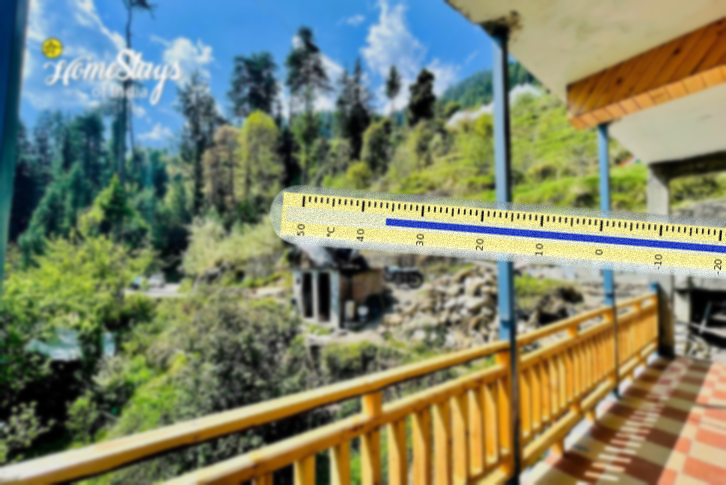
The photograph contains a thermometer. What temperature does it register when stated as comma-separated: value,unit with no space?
36,°C
